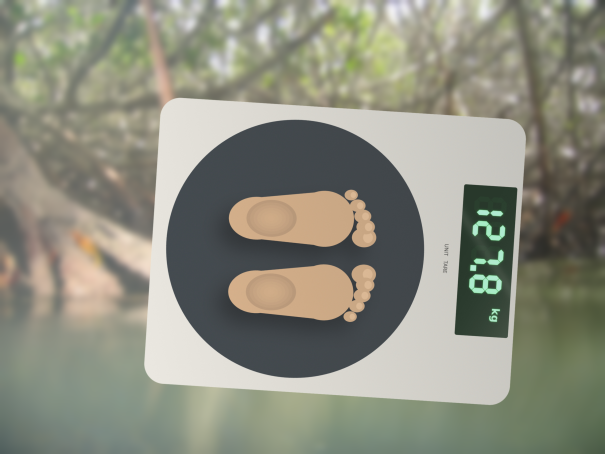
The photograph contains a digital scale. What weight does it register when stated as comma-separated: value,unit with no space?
127.8,kg
